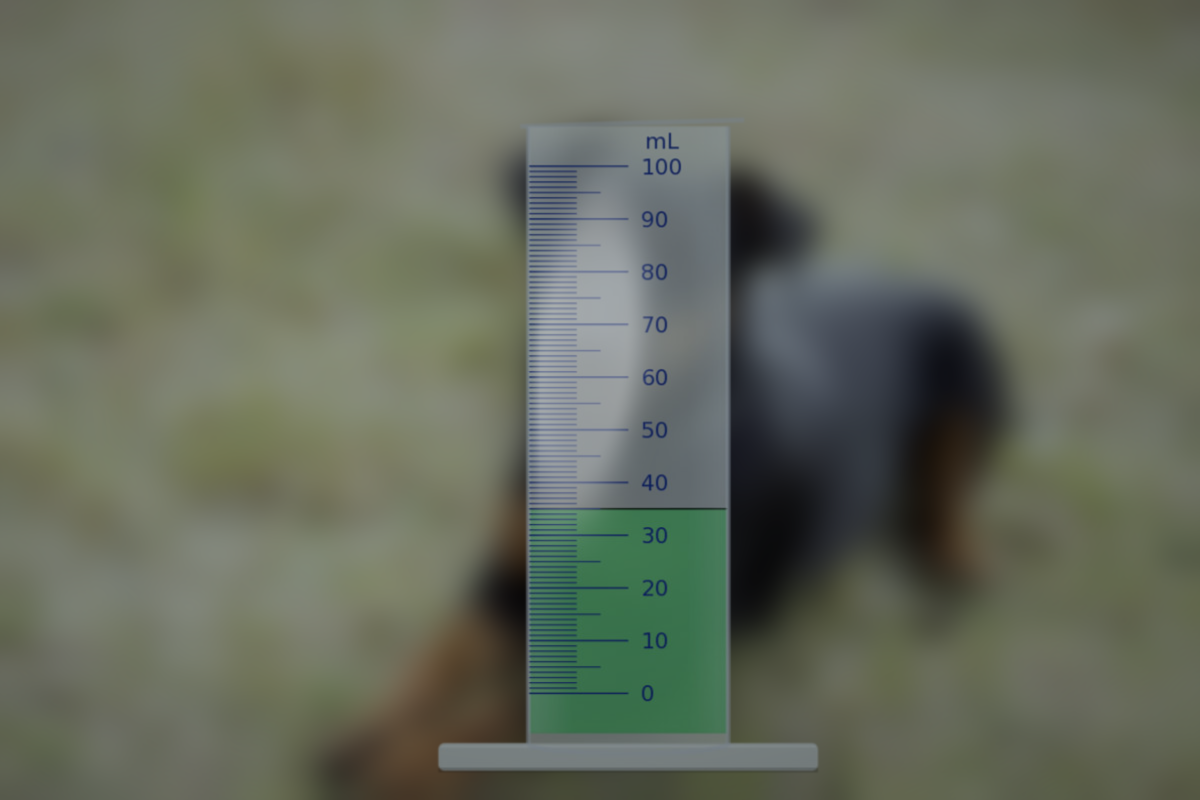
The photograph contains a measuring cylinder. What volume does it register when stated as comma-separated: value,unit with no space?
35,mL
